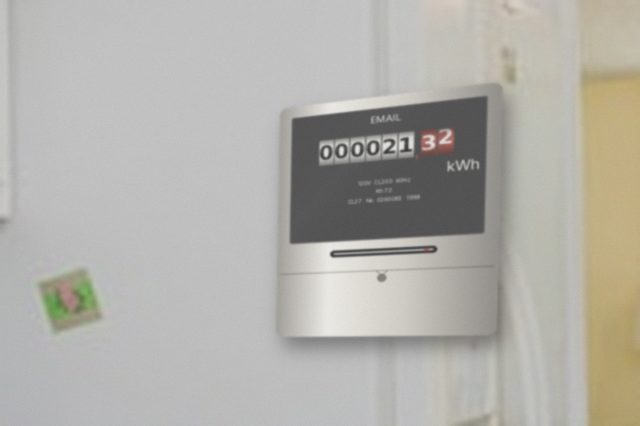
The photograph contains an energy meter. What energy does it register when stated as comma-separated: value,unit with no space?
21.32,kWh
